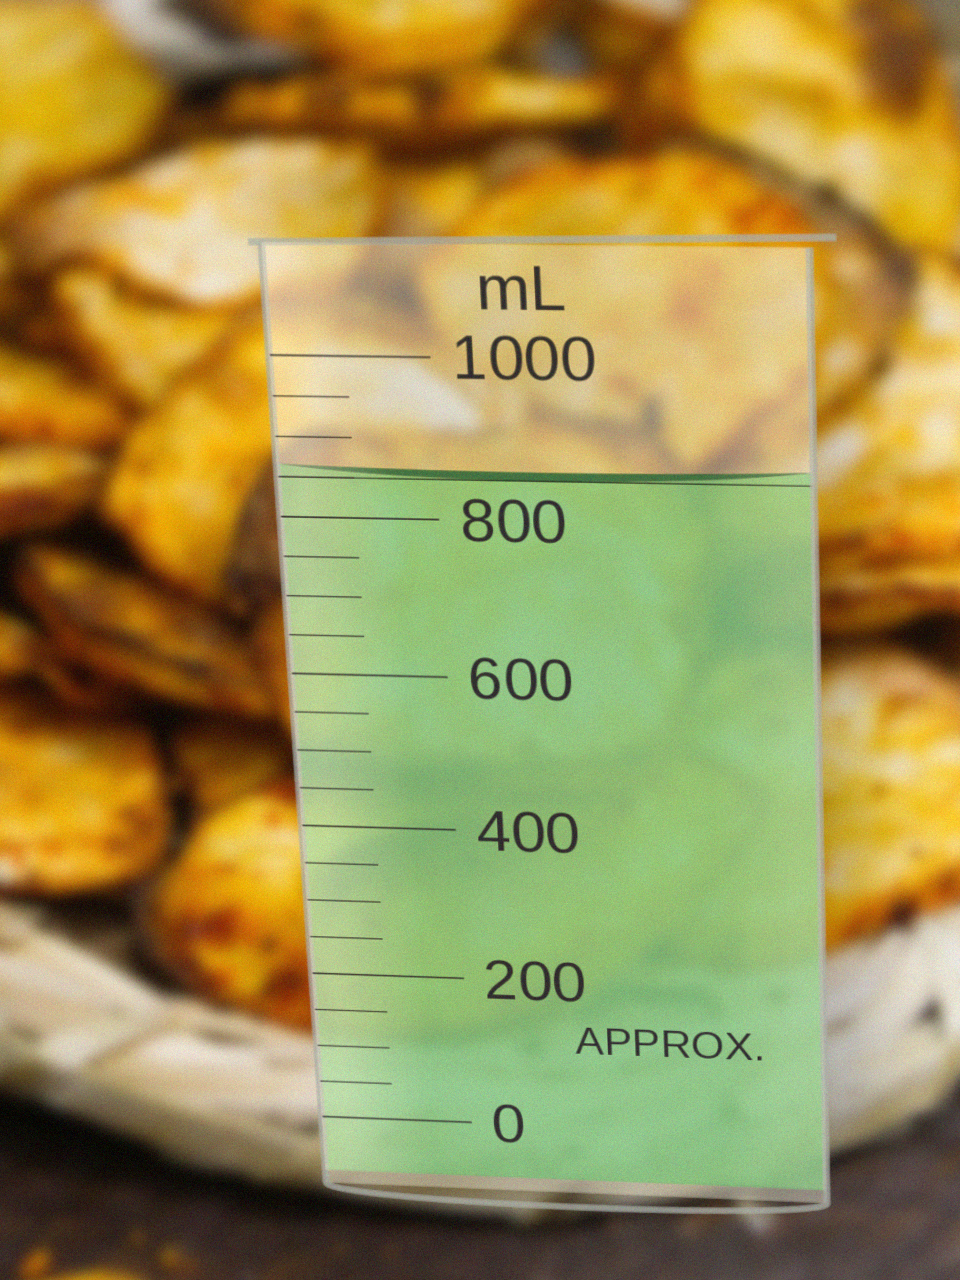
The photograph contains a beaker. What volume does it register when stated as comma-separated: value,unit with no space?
850,mL
